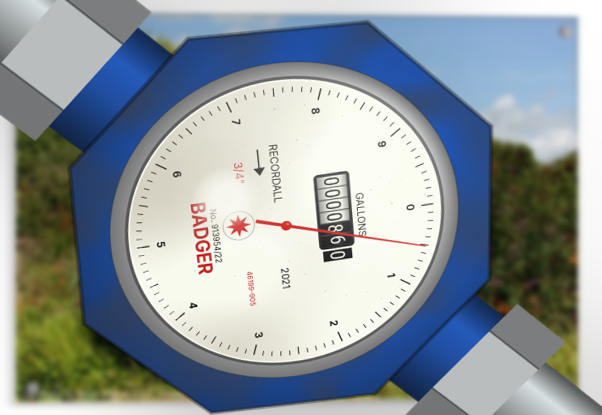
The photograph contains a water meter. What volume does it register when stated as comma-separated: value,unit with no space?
860.5,gal
